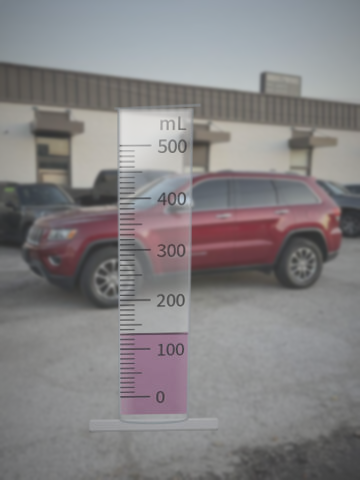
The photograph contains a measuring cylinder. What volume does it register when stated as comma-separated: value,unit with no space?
130,mL
